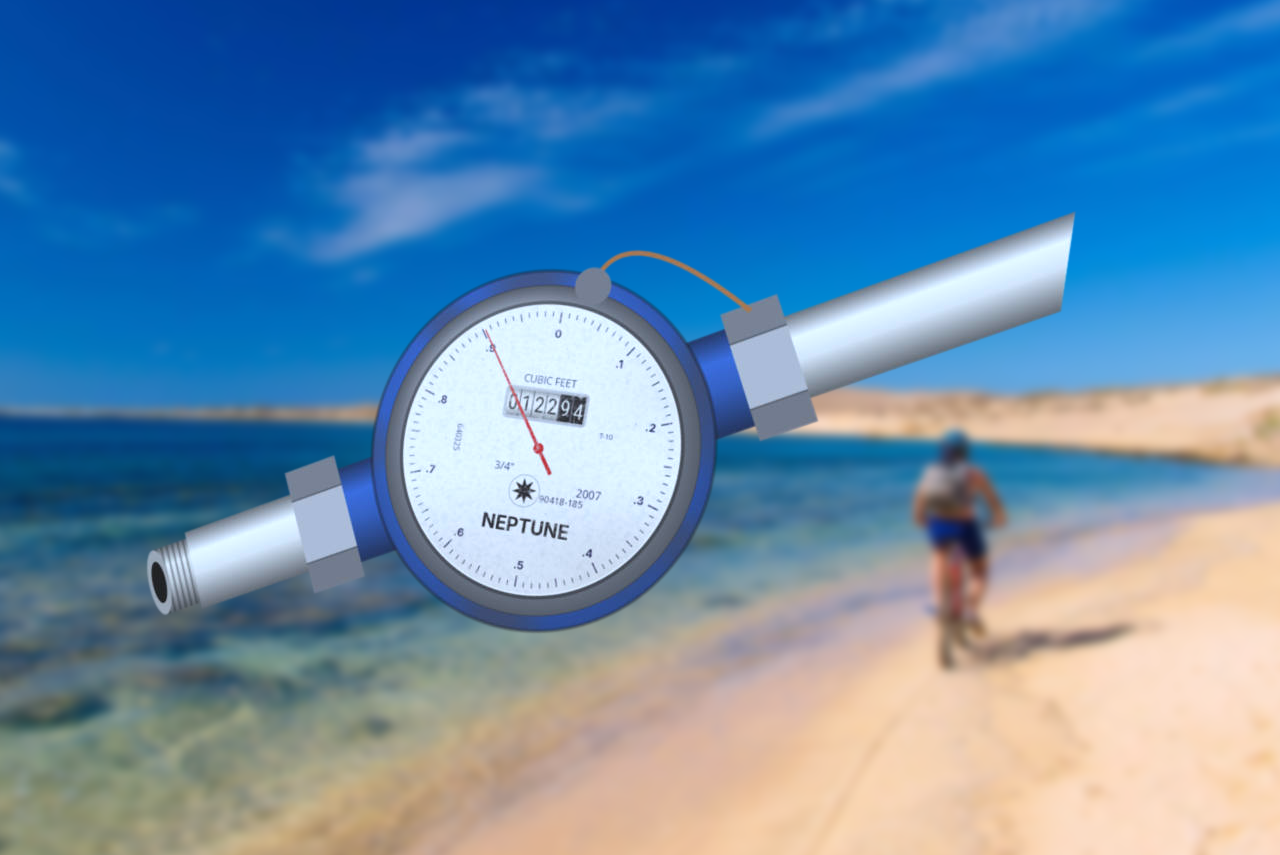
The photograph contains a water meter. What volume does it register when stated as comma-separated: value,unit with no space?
12293.90,ft³
